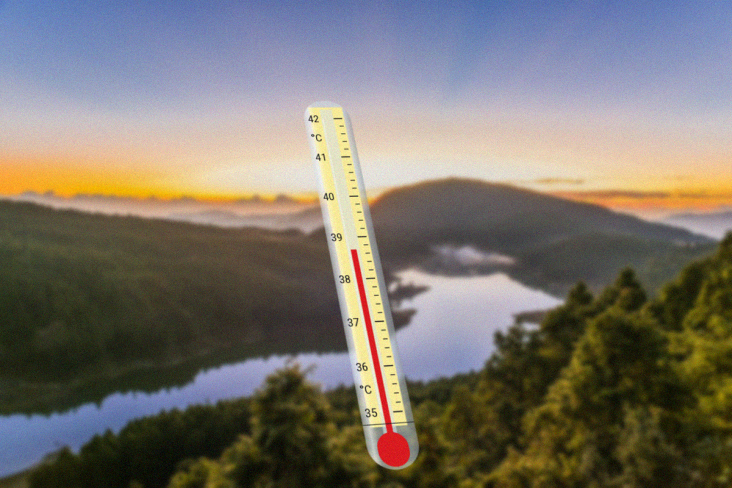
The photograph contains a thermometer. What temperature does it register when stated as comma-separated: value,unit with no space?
38.7,°C
